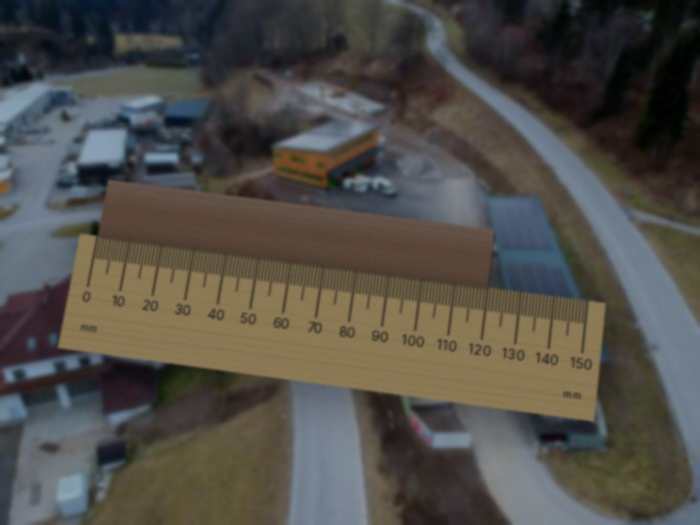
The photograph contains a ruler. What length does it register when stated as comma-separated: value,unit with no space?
120,mm
